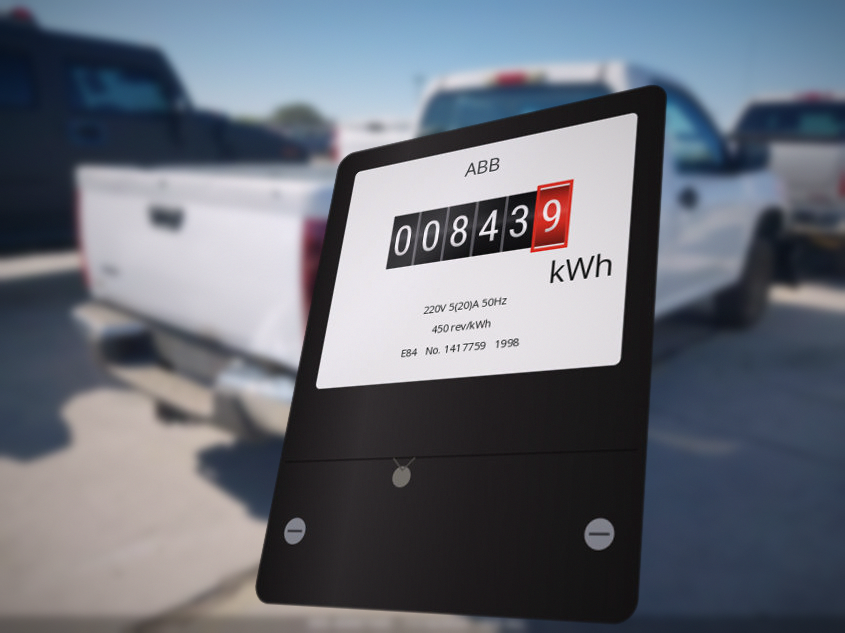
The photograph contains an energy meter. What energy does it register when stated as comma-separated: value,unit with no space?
843.9,kWh
